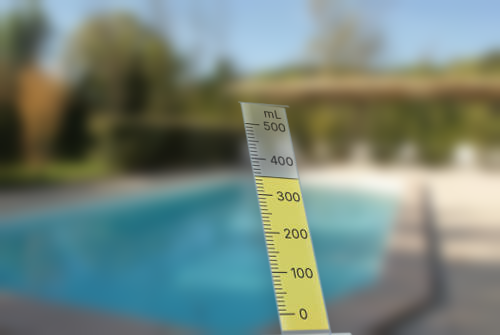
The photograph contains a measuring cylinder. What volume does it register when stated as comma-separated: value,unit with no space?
350,mL
